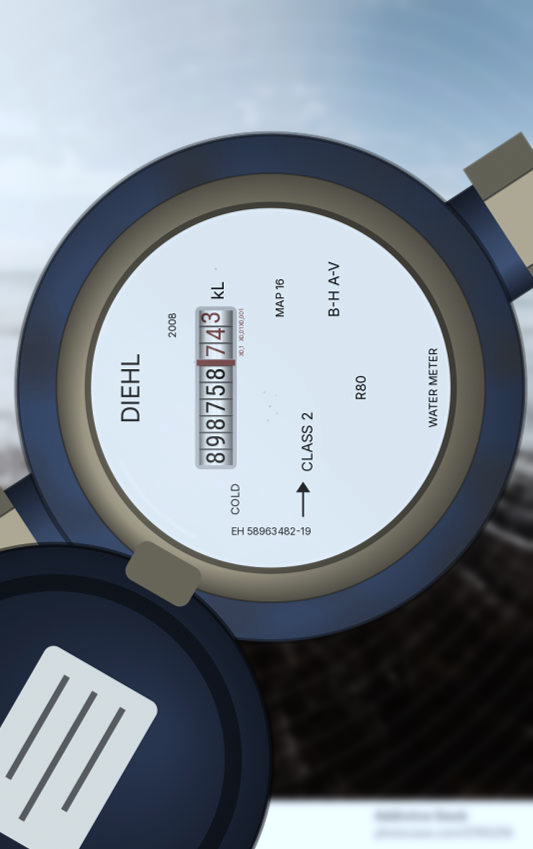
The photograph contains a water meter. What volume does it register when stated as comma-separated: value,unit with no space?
898758.743,kL
